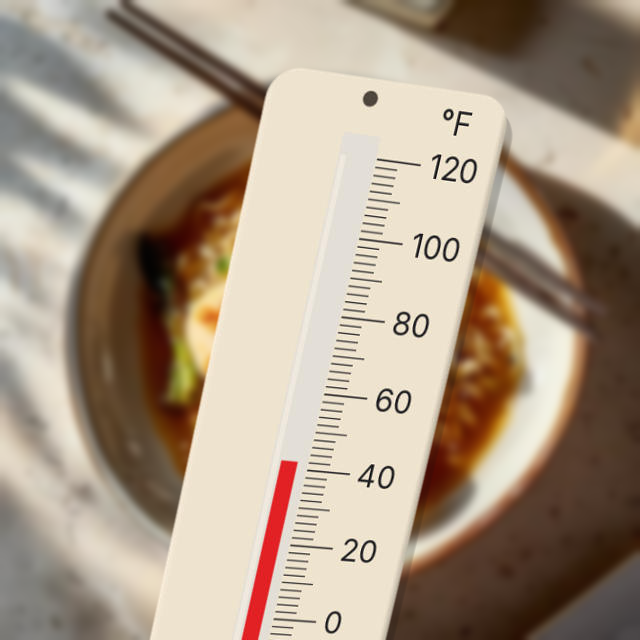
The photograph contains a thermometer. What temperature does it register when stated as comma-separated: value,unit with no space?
42,°F
